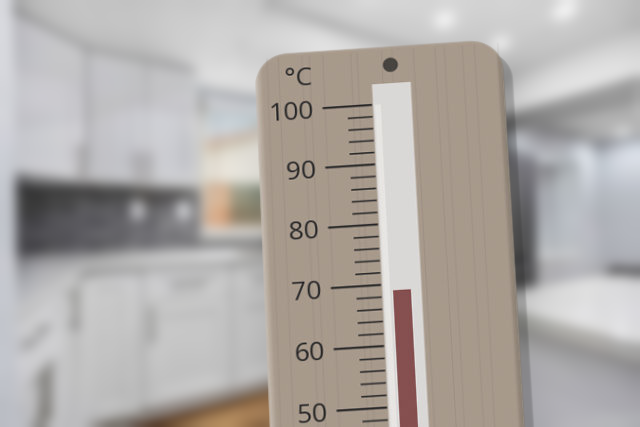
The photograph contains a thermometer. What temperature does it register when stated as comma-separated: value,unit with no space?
69,°C
